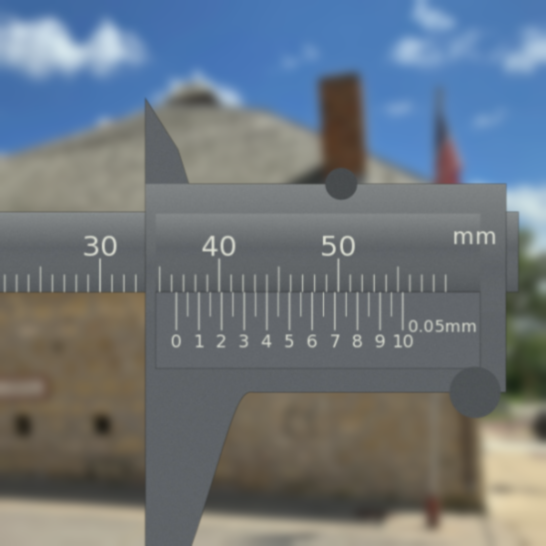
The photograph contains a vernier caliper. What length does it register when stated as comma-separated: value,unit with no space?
36.4,mm
